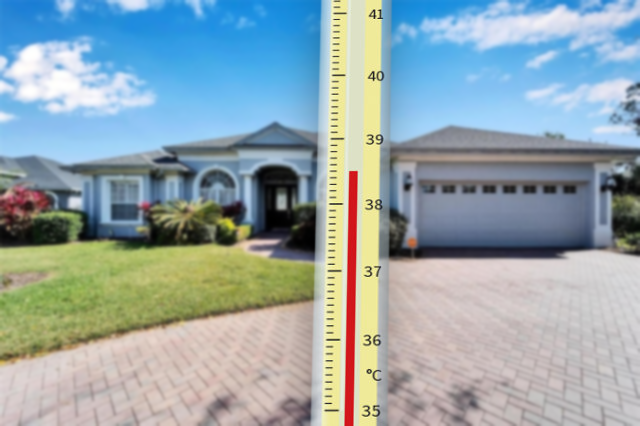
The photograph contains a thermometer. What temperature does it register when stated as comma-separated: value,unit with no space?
38.5,°C
